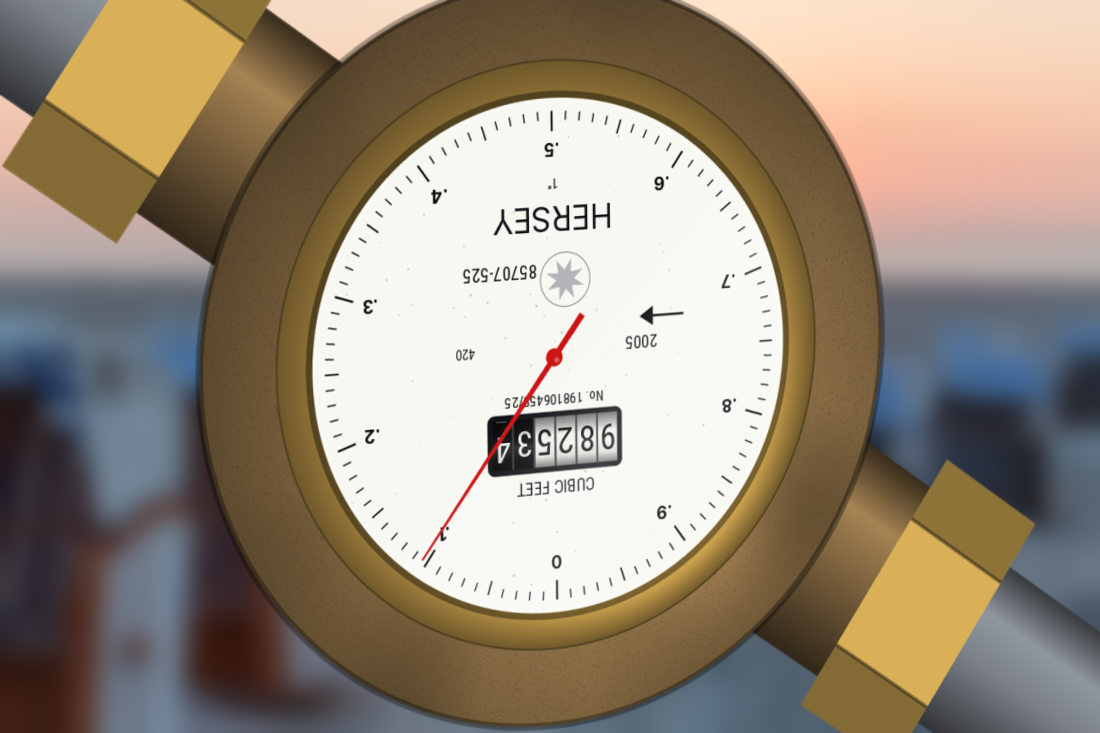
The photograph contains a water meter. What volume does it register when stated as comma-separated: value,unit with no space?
982534.10,ft³
